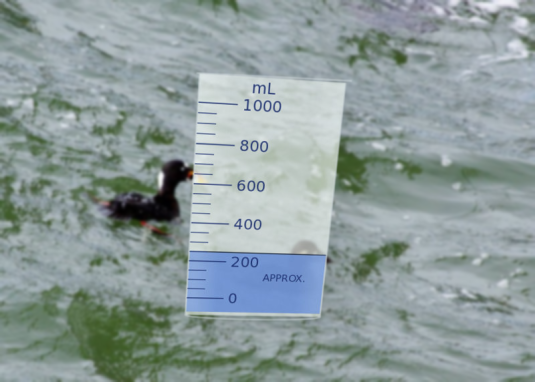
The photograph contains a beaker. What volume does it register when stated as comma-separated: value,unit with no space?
250,mL
